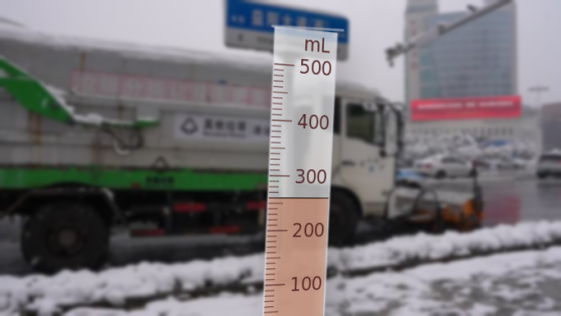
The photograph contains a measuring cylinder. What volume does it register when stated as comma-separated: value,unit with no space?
260,mL
